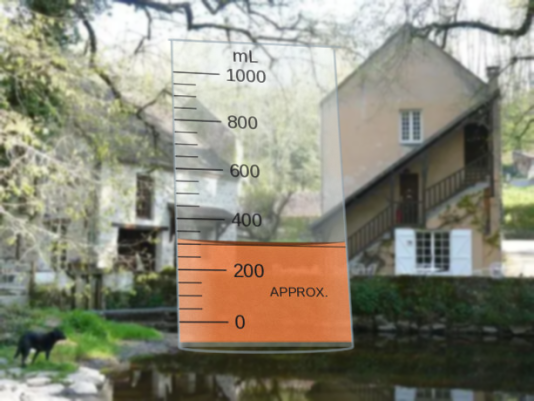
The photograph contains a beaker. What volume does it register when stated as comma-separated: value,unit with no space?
300,mL
